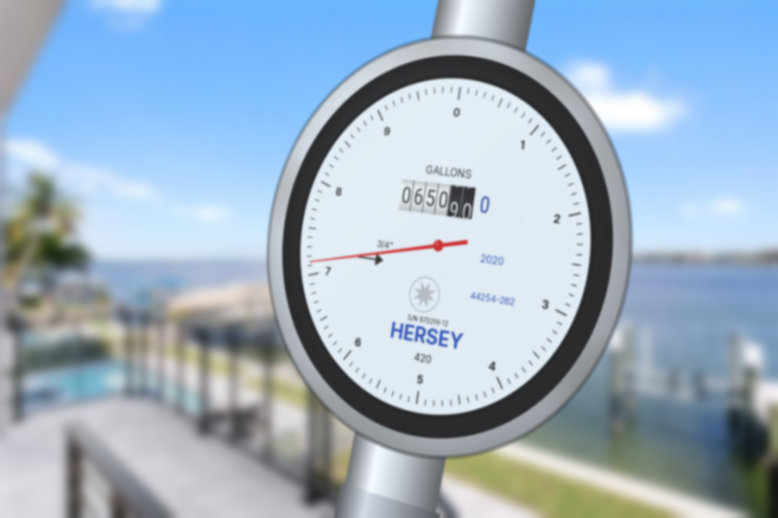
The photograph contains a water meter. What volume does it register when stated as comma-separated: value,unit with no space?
650897.1,gal
